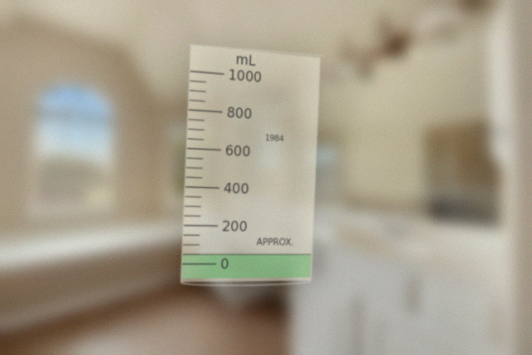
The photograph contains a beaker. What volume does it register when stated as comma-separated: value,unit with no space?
50,mL
